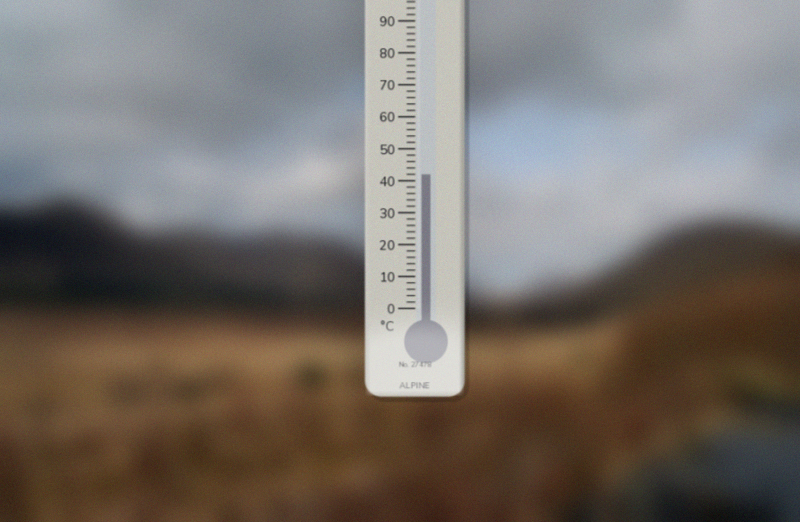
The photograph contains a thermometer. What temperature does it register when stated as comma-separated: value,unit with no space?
42,°C
